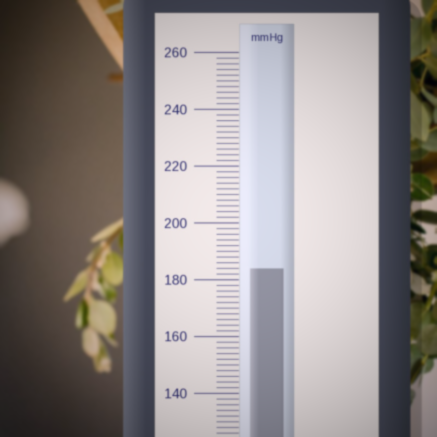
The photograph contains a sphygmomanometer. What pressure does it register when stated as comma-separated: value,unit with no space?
184,mmHg
